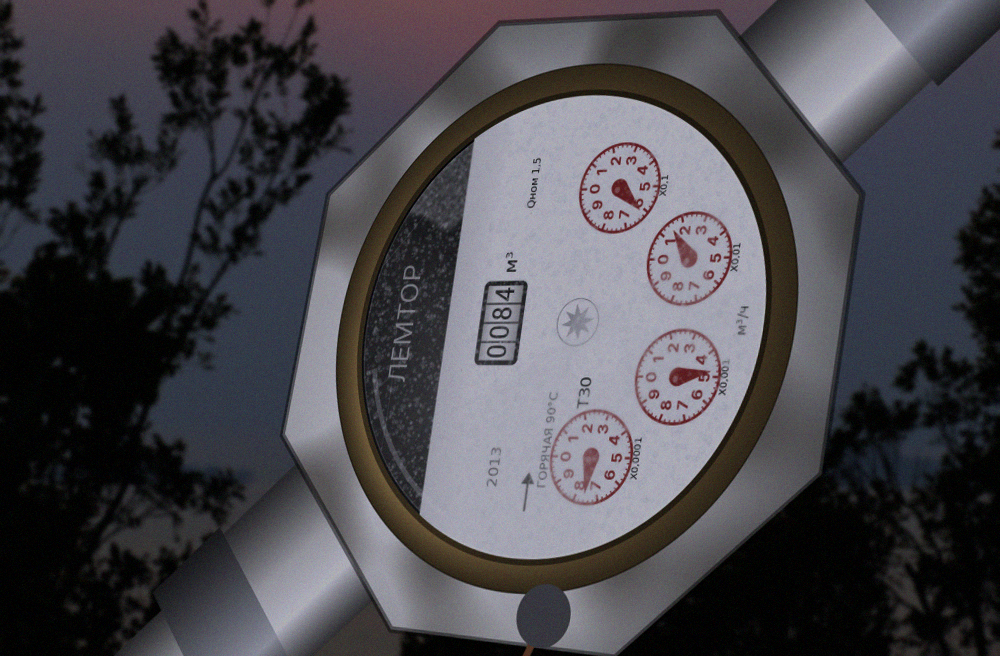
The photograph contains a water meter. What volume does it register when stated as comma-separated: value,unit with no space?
84.6147,m³
